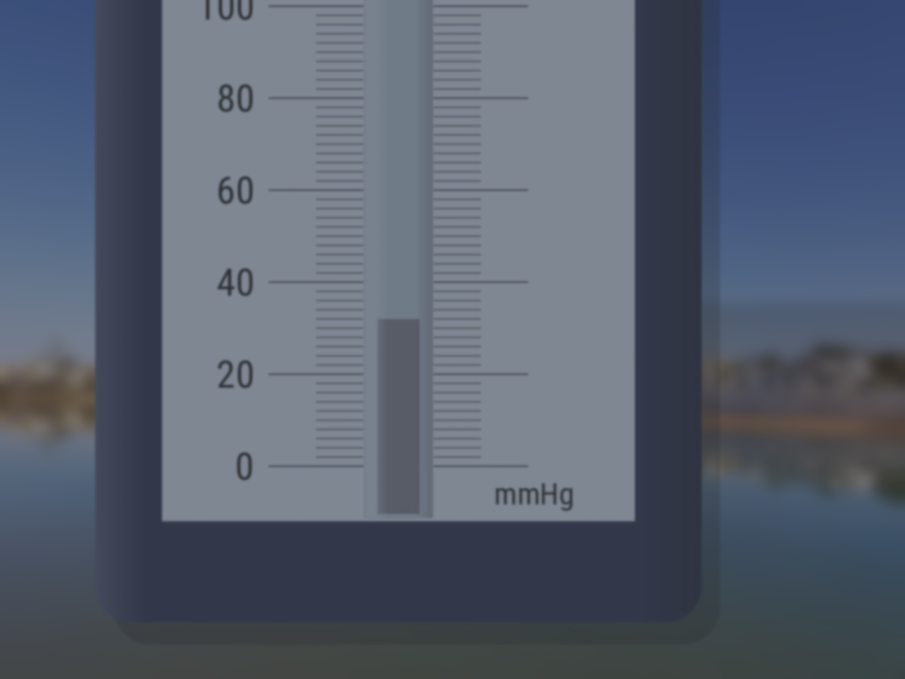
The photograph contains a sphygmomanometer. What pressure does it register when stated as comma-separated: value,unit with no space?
32,mmHg
